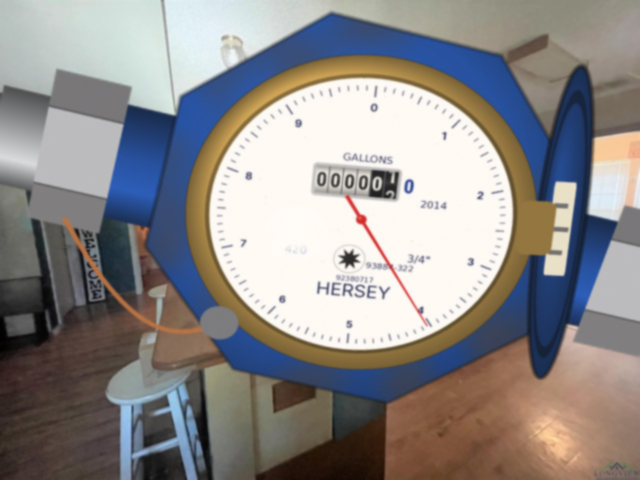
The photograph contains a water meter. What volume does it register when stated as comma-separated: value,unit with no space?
14.0,gal
